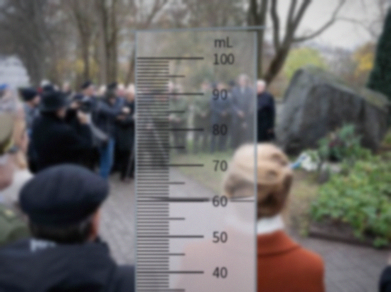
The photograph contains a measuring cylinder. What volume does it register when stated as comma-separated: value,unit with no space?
60,mL
